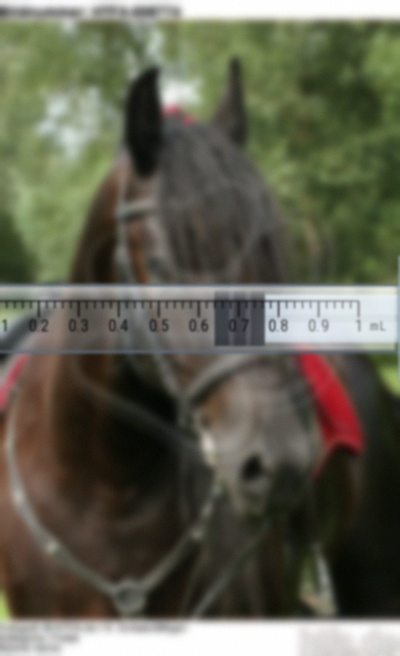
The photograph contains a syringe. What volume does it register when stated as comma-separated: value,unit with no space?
0.64,mL
